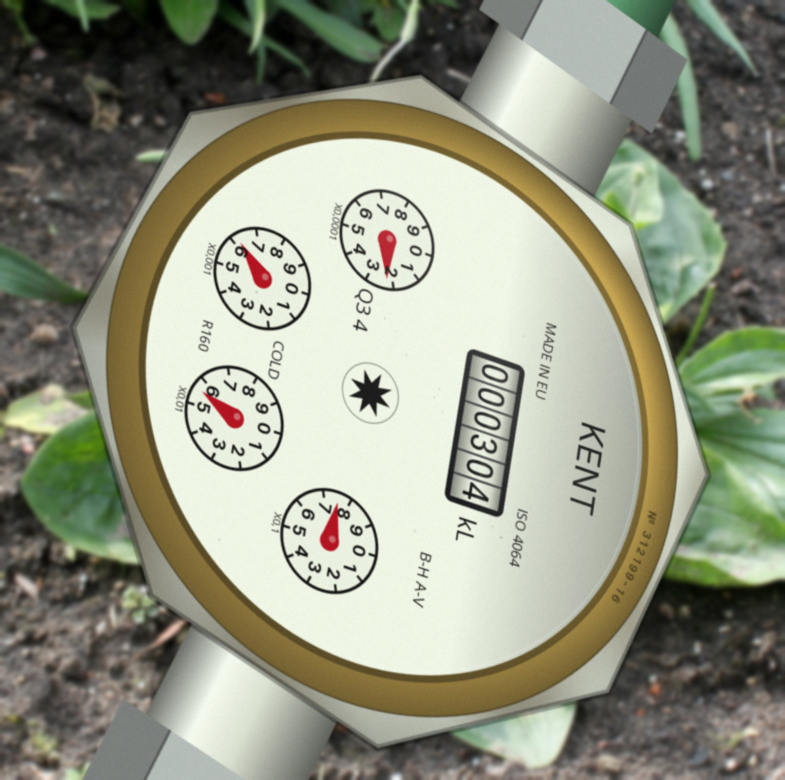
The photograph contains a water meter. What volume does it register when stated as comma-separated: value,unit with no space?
304.7562,kL
